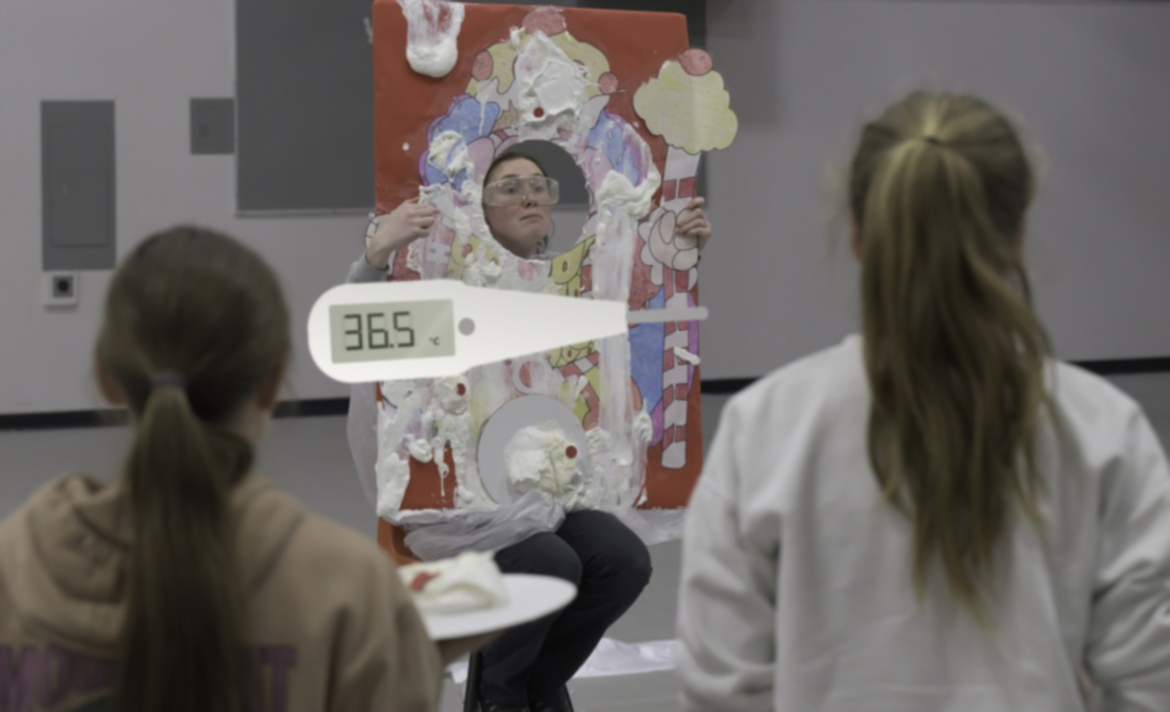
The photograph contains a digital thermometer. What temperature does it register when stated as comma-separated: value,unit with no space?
36.5,°C
